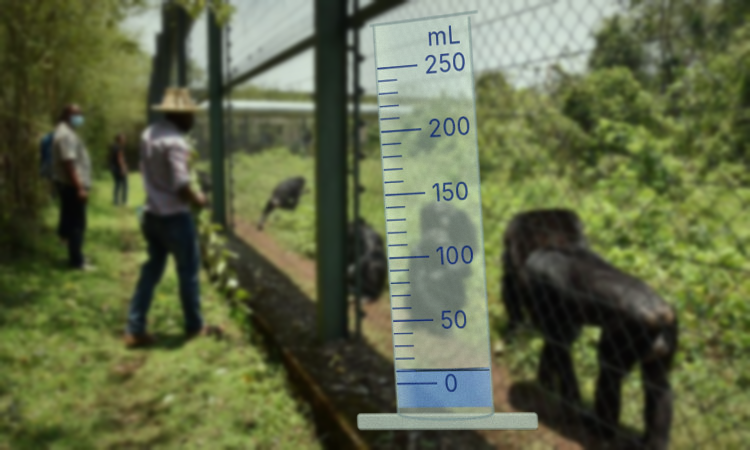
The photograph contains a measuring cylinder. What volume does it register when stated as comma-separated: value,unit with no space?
10,mL
